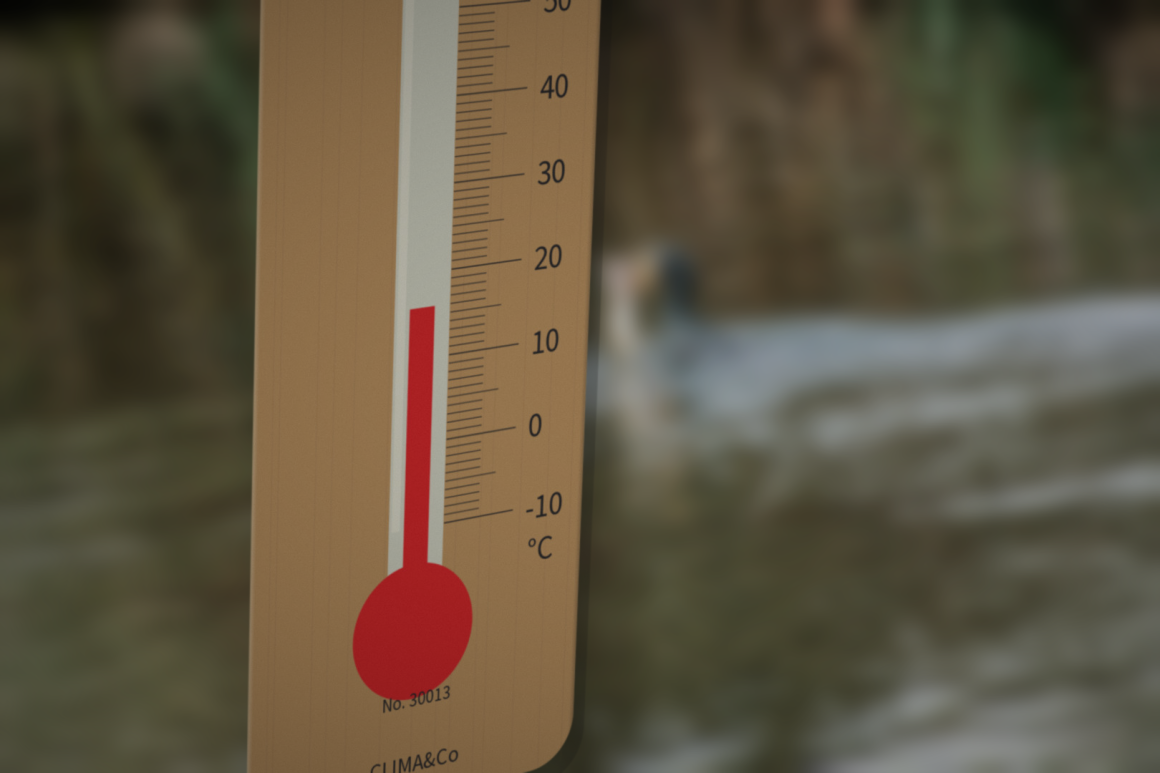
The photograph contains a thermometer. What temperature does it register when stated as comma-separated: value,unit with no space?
16,°C
